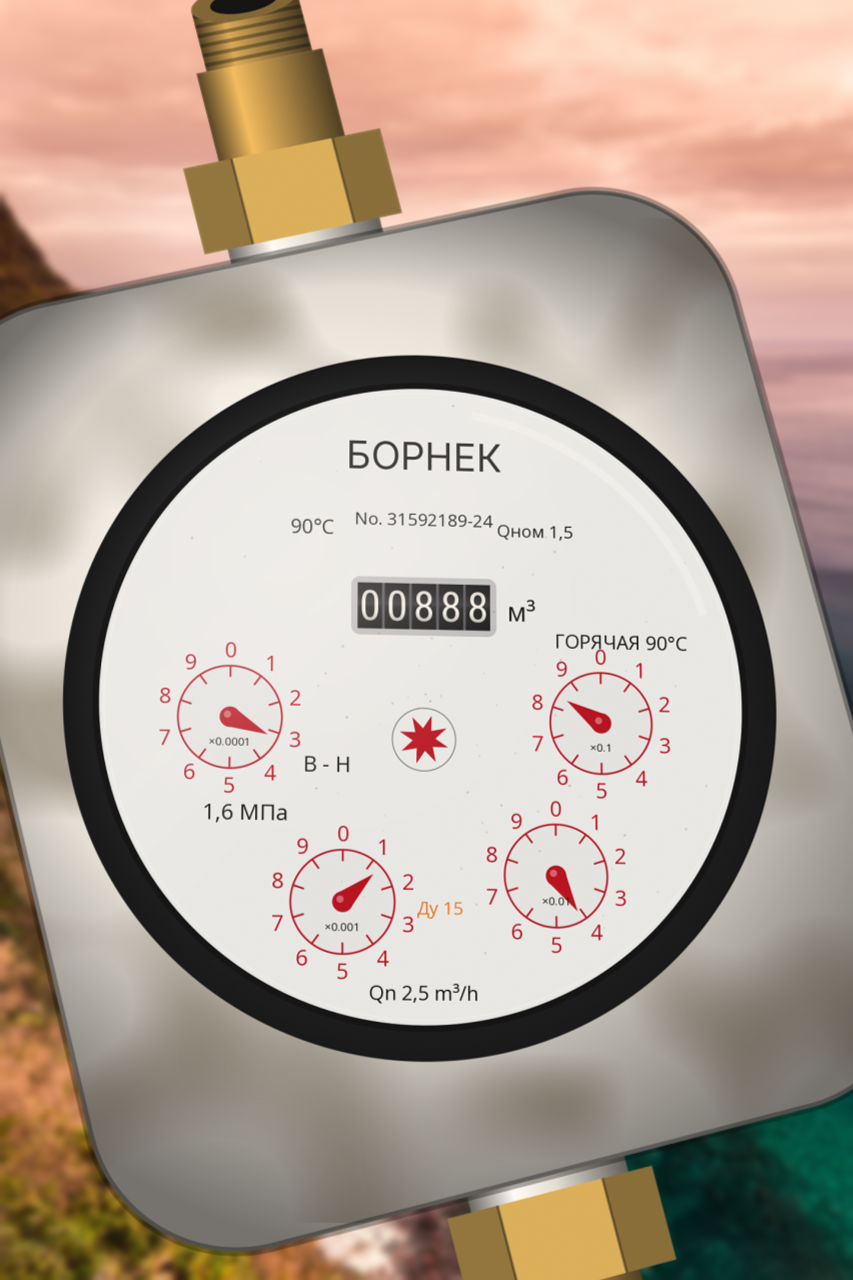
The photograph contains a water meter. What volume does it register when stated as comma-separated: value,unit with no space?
888.8413,m³
